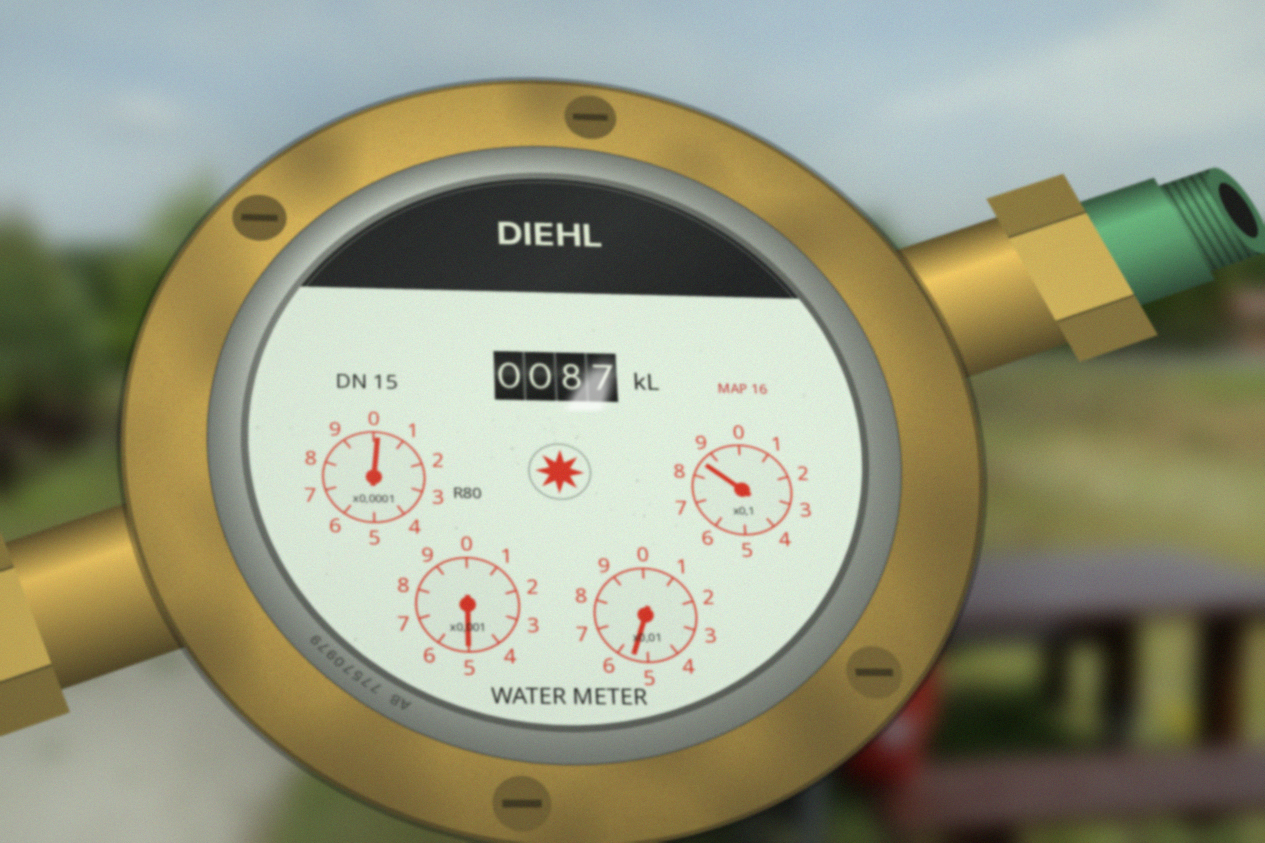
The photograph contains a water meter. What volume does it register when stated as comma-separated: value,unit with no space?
87.8550,kL
